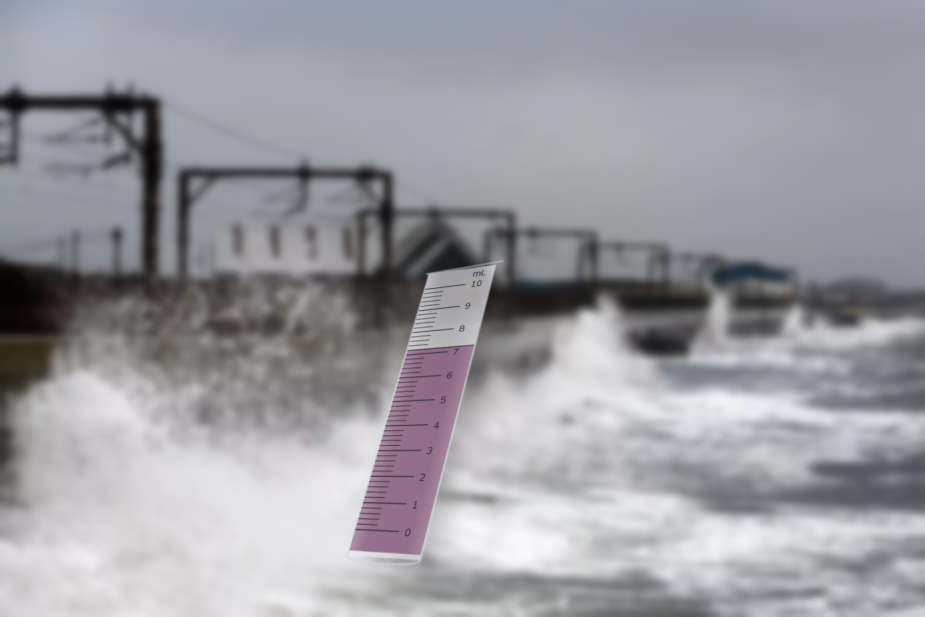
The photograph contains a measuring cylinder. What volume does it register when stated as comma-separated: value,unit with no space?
7.2,mL
